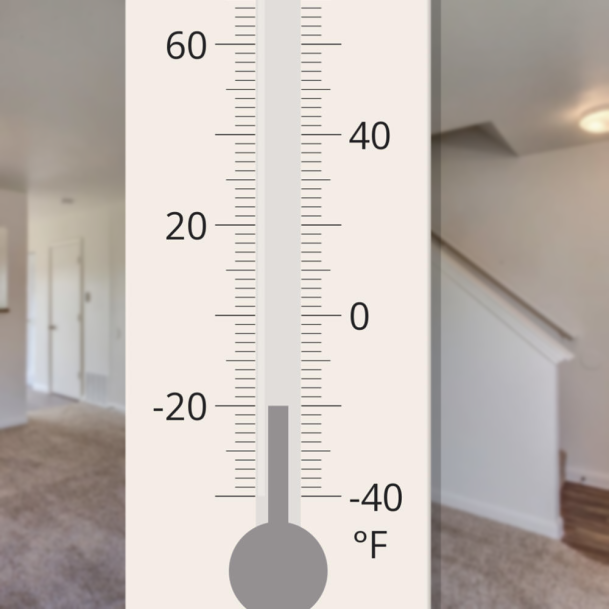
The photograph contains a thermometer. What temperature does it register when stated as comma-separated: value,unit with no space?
-20,°F
